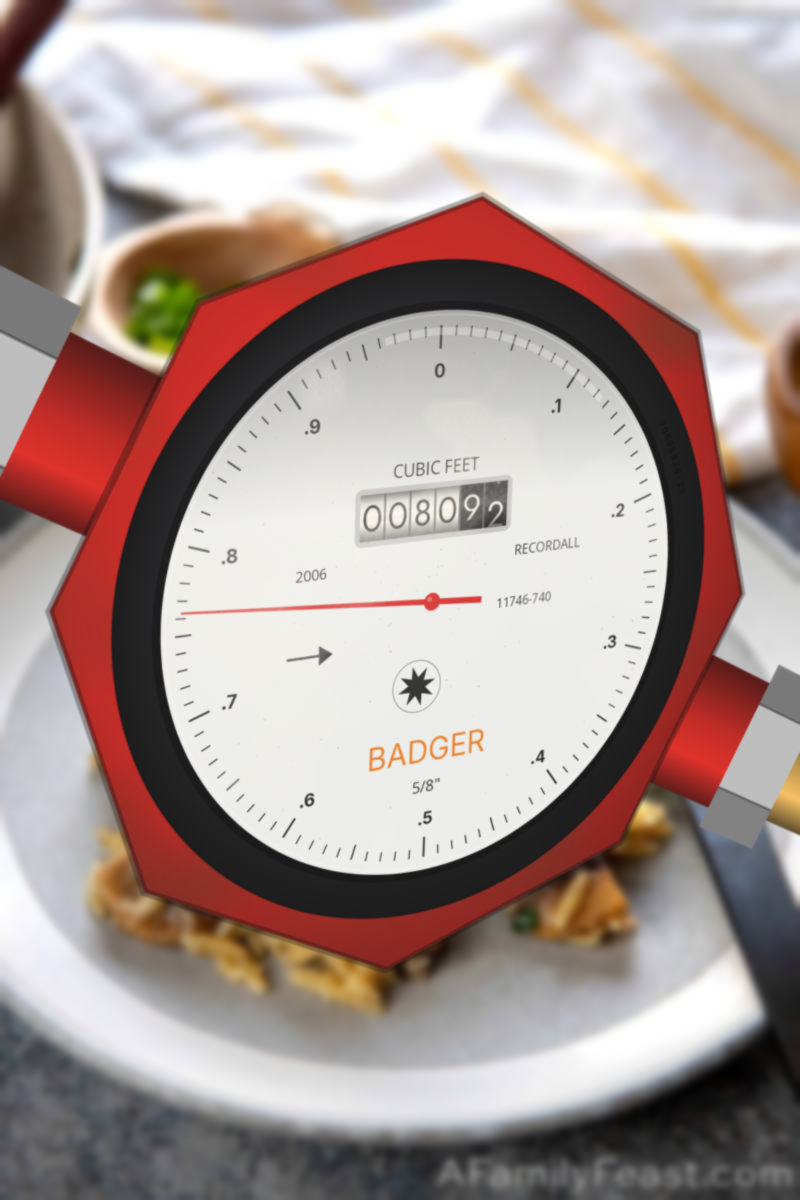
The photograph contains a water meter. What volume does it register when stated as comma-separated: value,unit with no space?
8091.76,ft³
